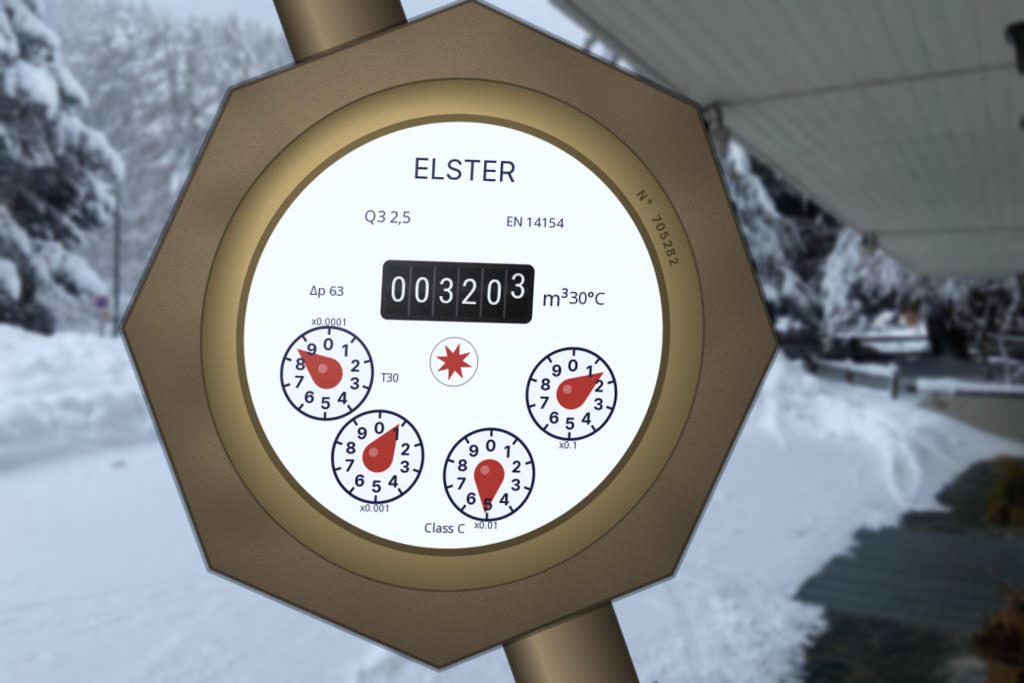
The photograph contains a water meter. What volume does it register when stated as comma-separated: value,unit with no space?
3203.1508,m³
